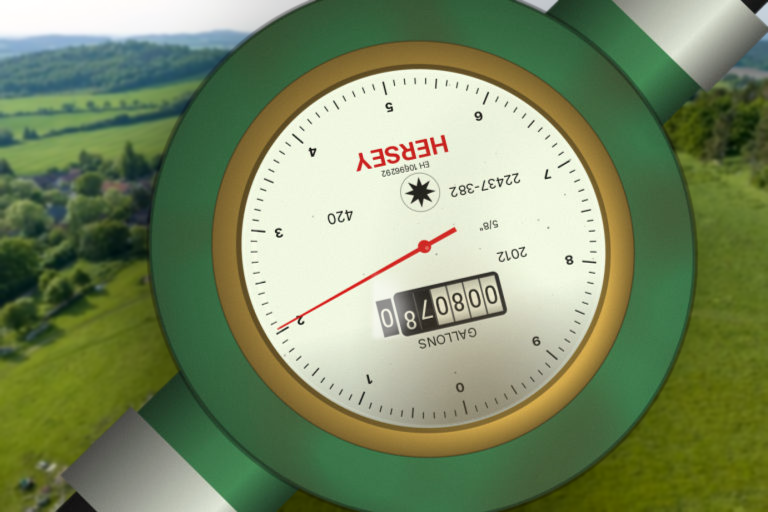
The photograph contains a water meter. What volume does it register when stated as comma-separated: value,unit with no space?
80782.0,gal
